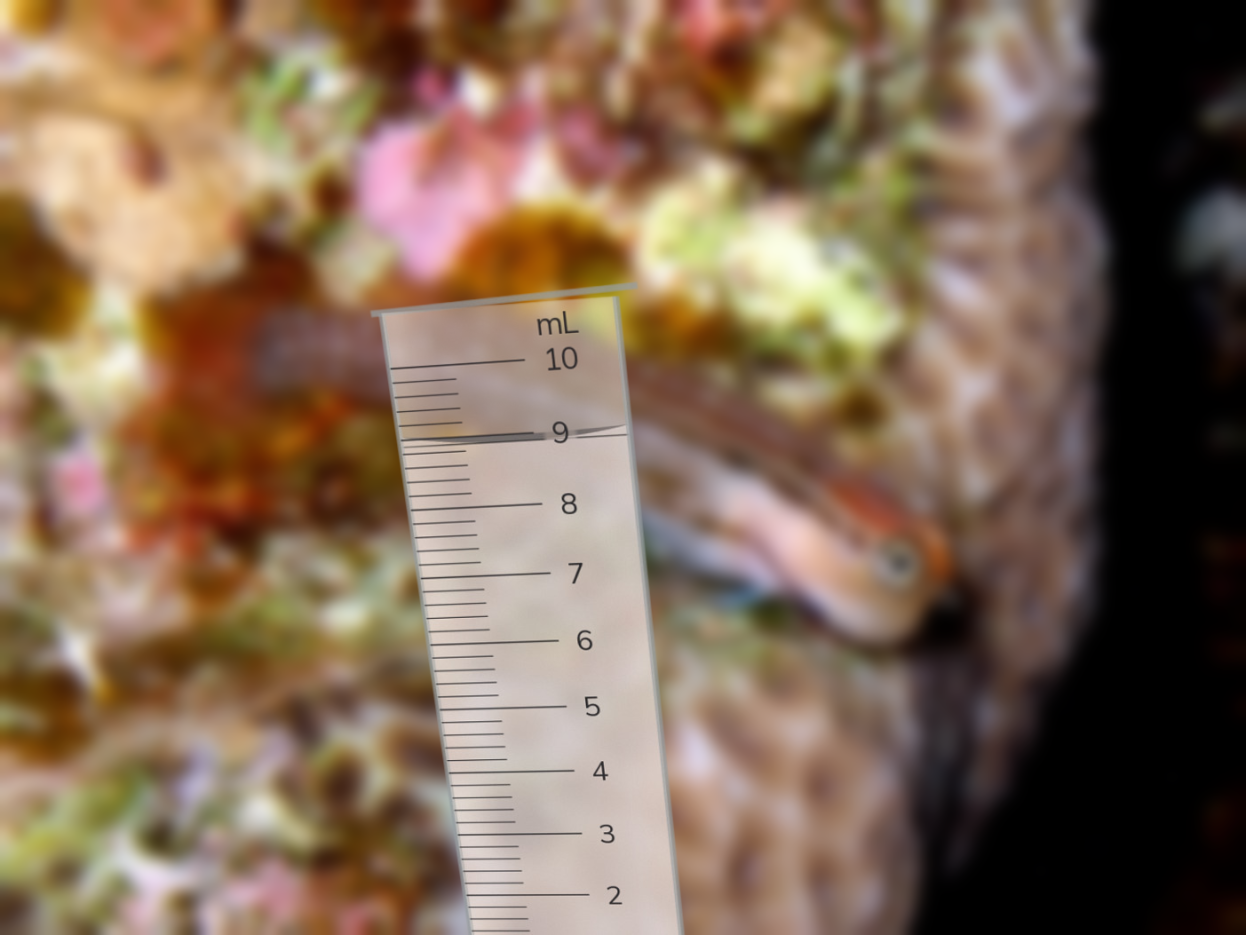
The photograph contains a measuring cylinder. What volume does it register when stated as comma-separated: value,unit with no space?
8.9,mL
